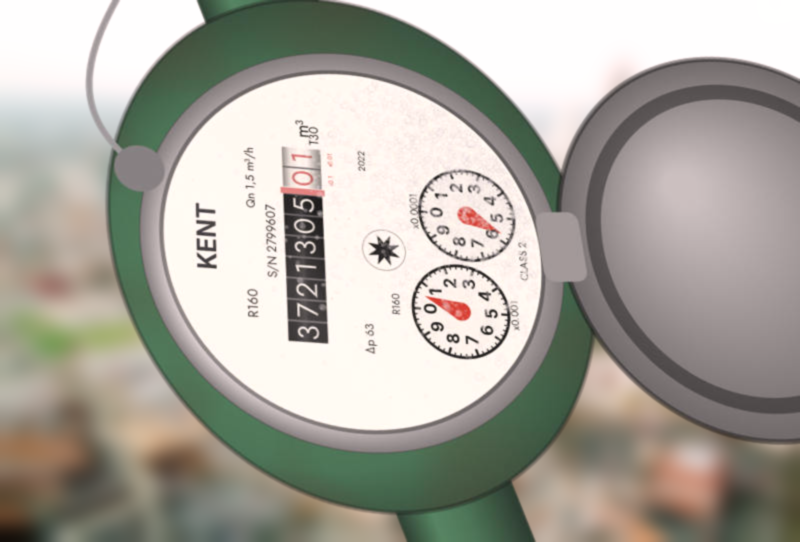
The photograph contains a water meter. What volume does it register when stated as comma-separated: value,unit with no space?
3721305.0105,m³
